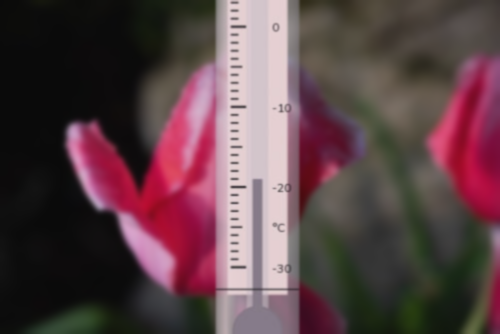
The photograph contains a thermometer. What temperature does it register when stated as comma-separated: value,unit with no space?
-19,°C
